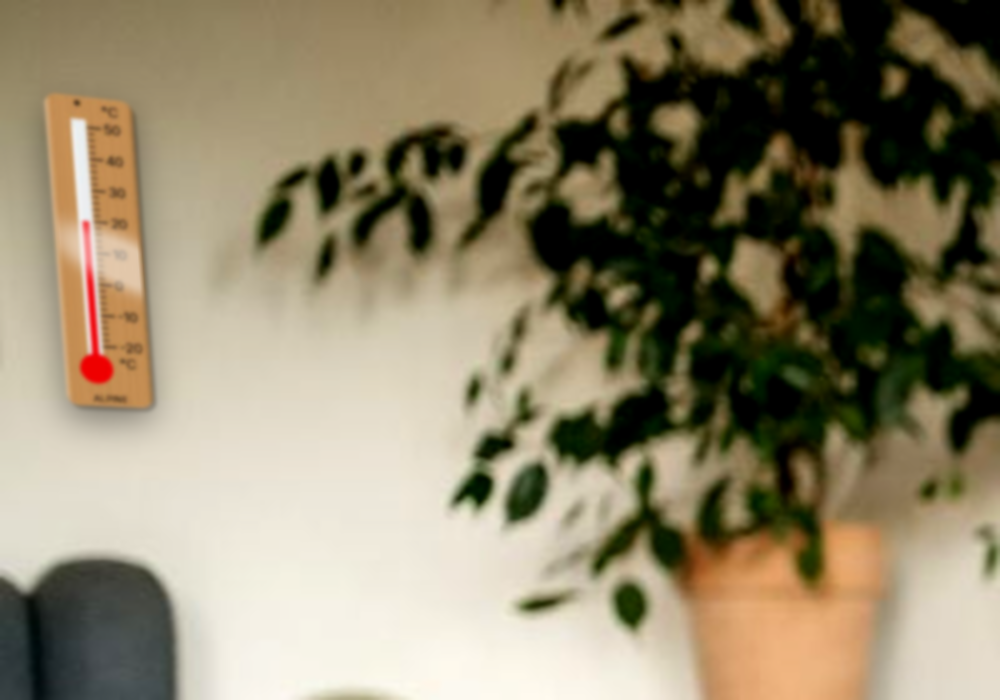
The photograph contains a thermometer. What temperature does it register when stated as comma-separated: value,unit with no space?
20,°C
